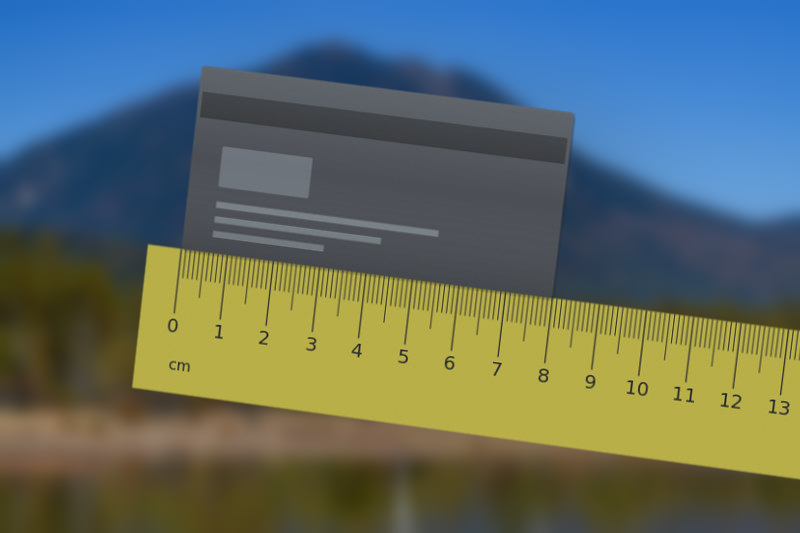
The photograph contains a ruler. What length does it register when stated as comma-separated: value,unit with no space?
8,cm
